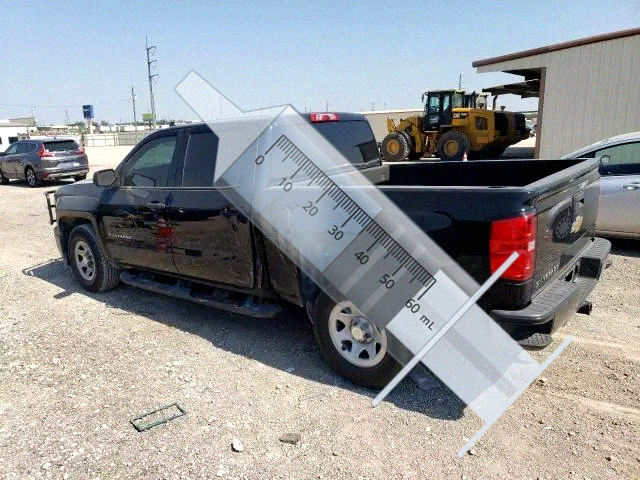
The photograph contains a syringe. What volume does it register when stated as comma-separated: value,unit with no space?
35,mL
